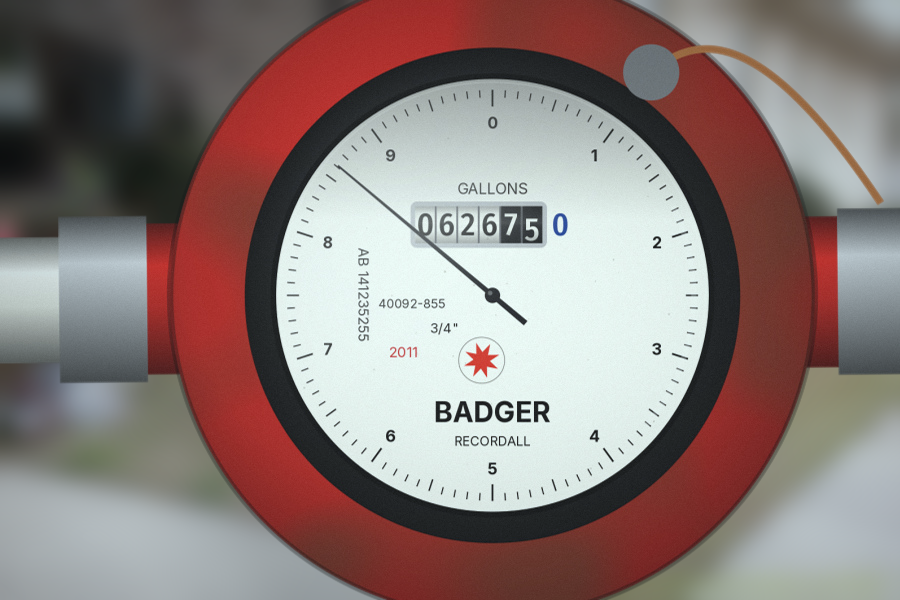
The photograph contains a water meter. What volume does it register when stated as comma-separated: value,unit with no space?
626748.6,gal
